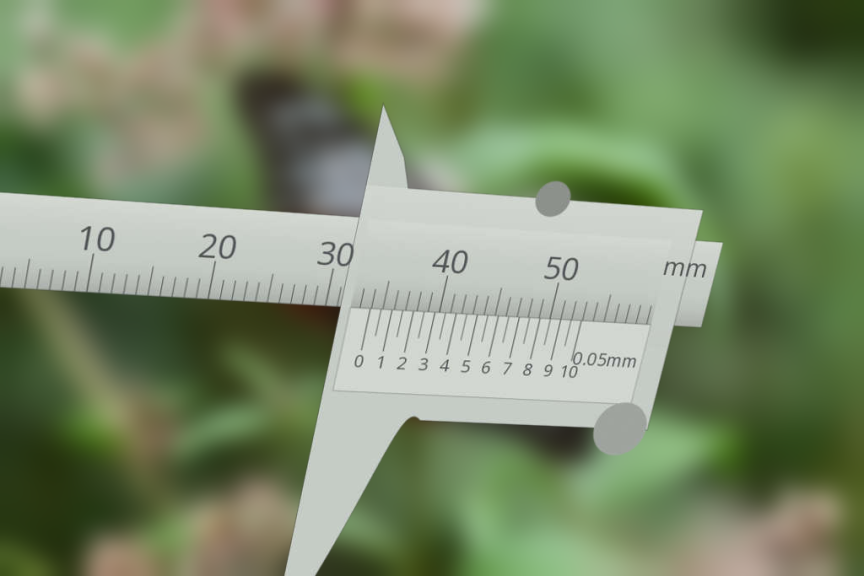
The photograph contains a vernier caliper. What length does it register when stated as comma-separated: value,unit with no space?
33.9,mm
